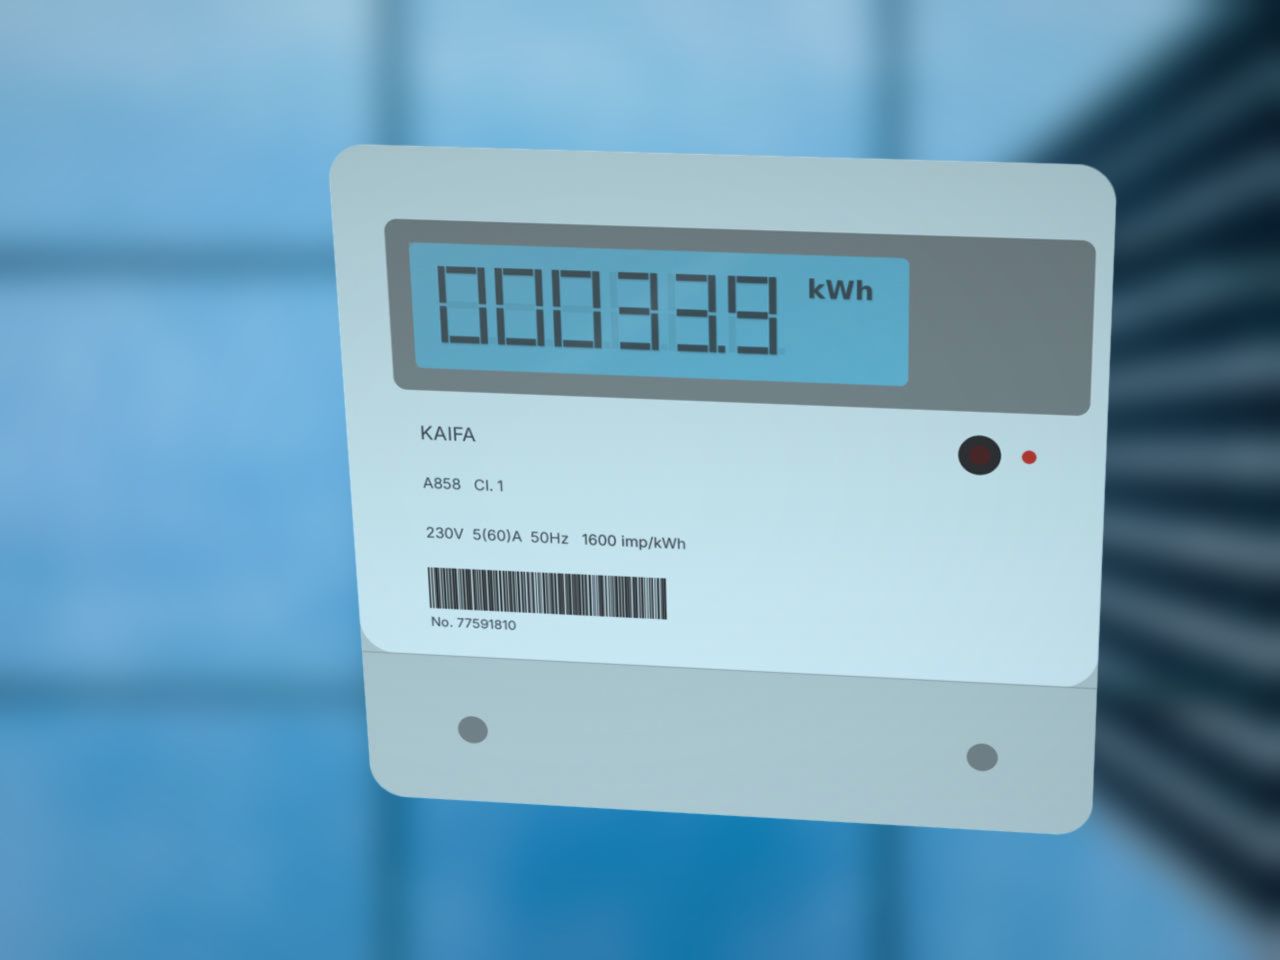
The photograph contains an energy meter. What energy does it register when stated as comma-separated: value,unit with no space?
33.9,kWh
